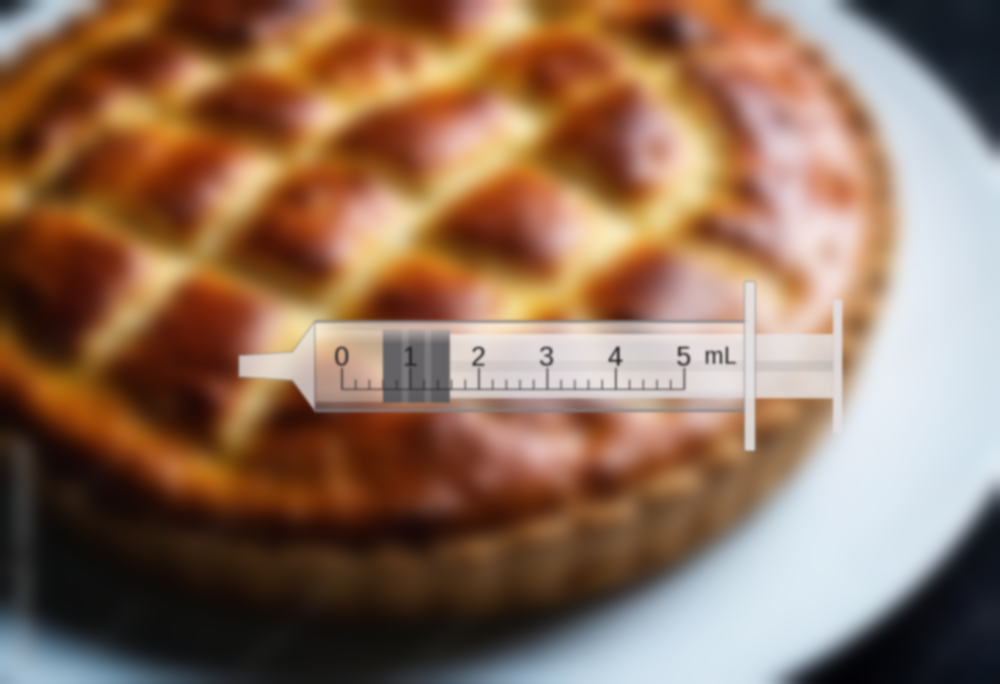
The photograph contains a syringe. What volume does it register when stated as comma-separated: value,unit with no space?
0.6,mL
